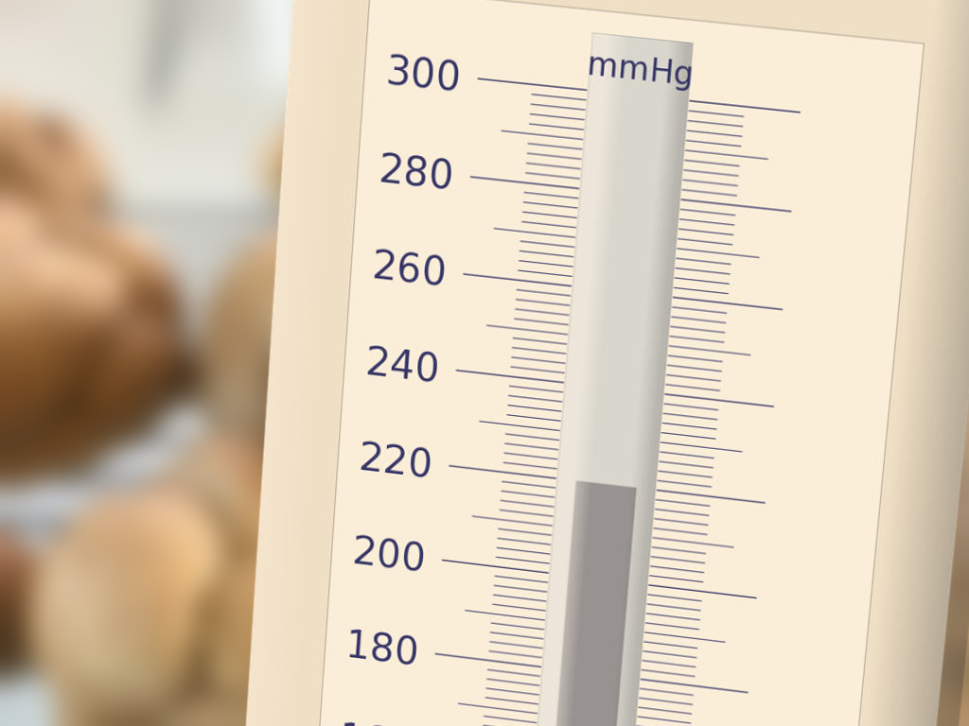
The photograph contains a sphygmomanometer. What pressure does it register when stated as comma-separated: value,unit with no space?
220,mmHg
